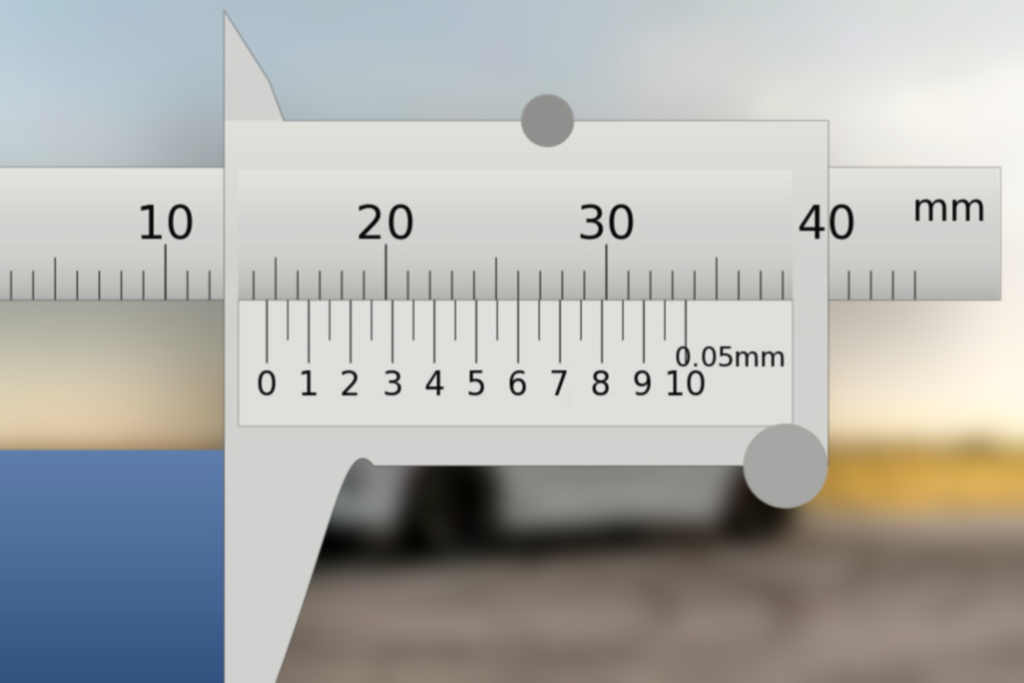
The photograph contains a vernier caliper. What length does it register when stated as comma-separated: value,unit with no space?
14.6,mm
